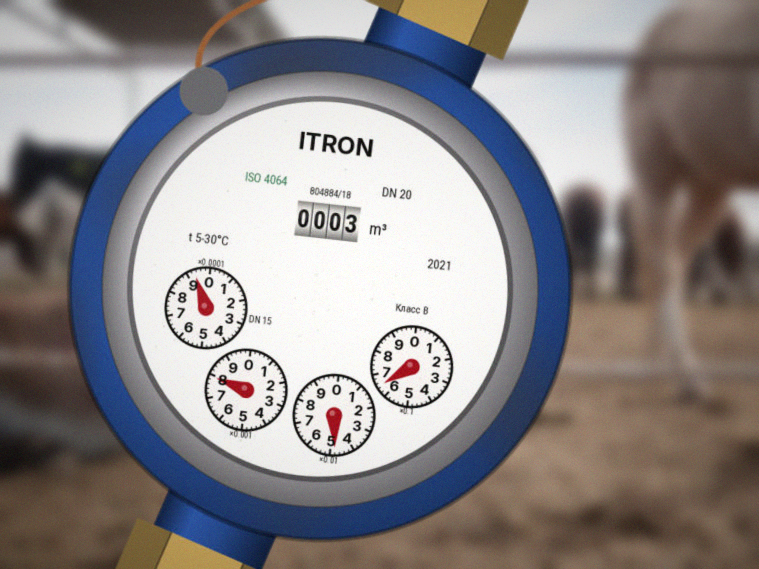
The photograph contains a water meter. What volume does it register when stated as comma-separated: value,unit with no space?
3.6479,m³
